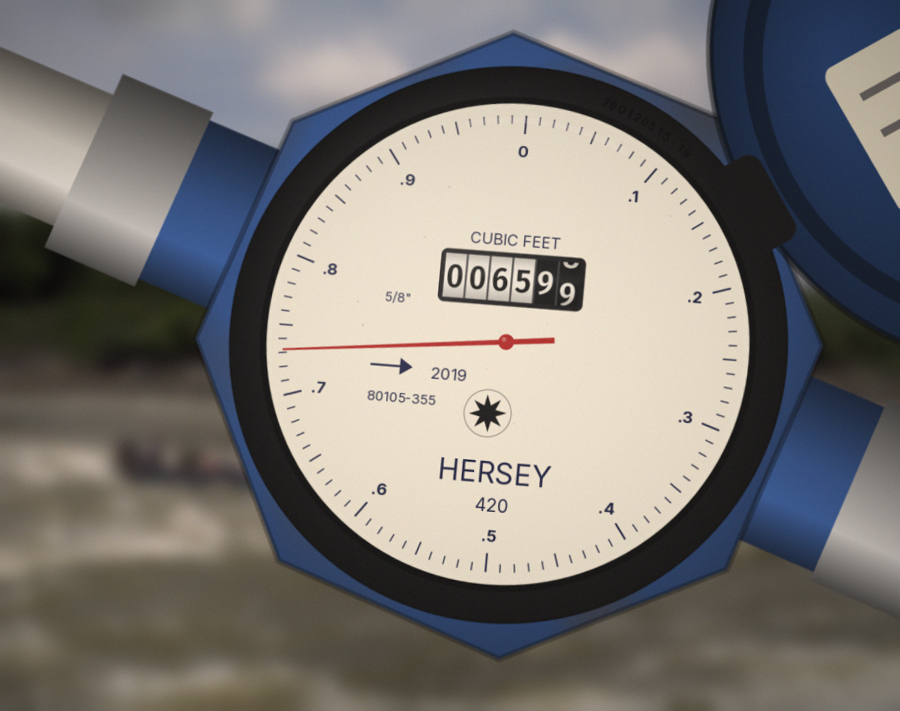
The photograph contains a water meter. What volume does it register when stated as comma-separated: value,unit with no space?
6598.73,ft³
